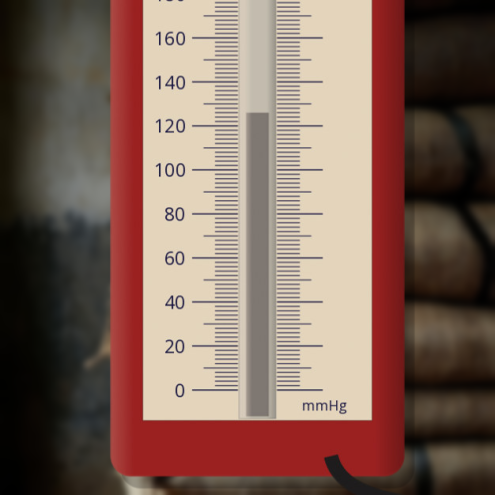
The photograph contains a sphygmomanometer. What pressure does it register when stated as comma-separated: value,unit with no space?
126,mmHg
